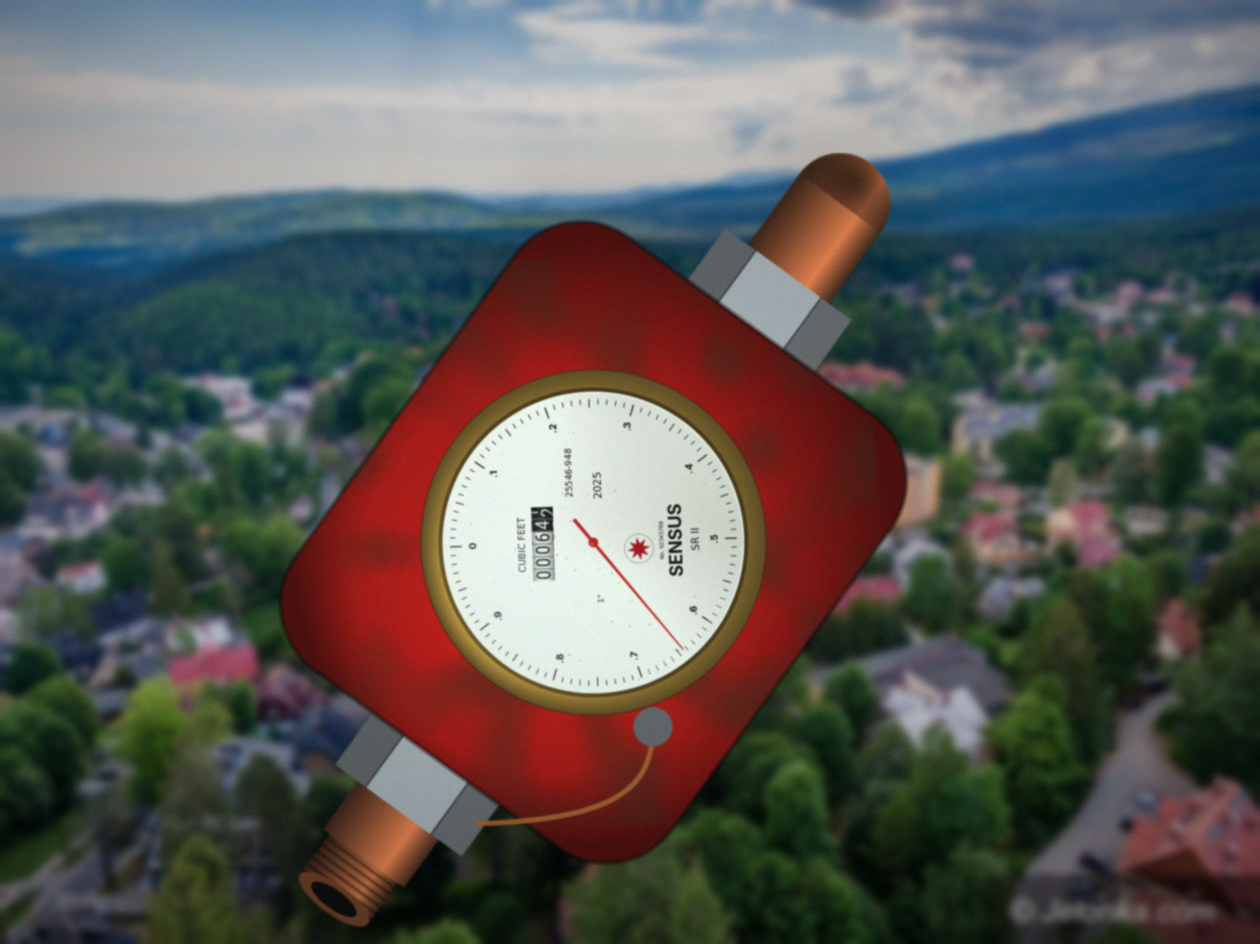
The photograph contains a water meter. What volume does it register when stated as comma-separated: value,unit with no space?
641.64,ft³
